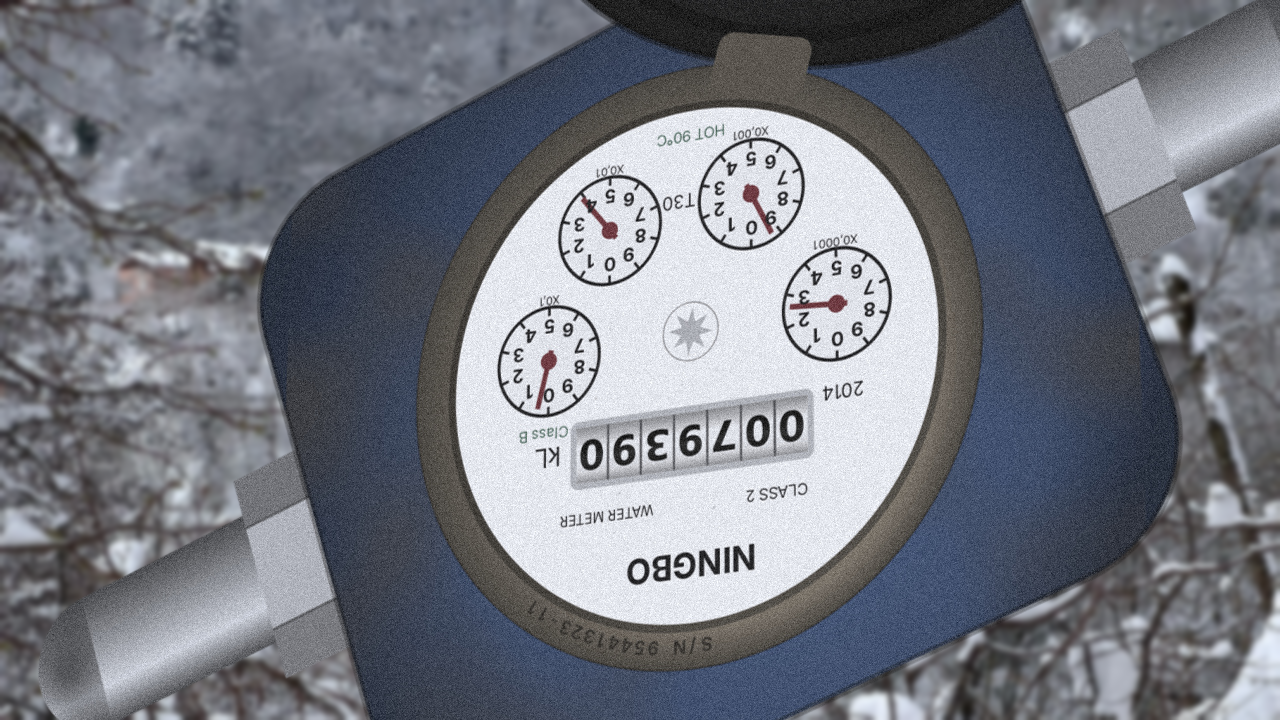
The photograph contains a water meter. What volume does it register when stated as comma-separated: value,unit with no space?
79390.0392,kL
